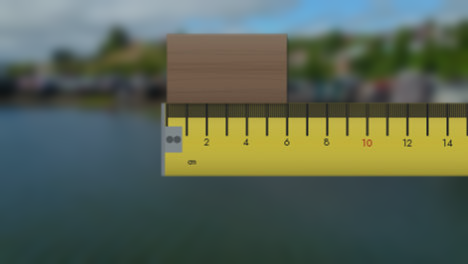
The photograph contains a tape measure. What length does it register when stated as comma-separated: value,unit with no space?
6,cm
